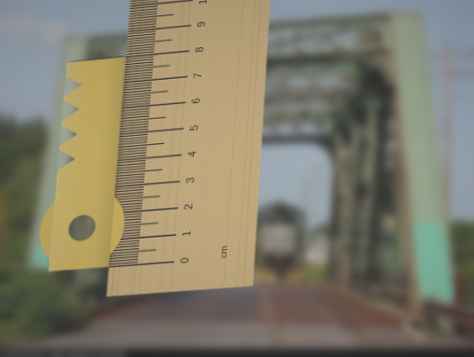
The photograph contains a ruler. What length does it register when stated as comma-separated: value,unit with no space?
8,cm
